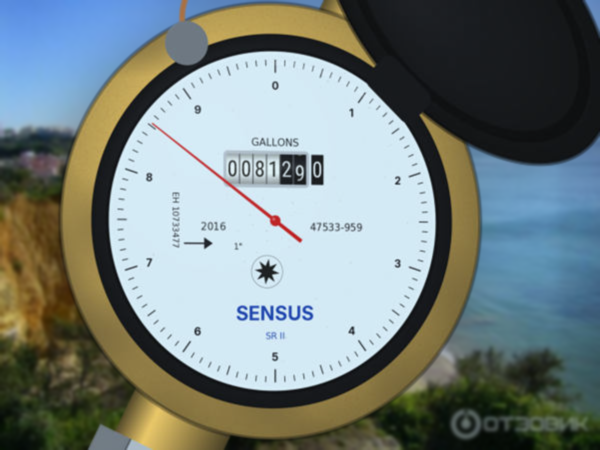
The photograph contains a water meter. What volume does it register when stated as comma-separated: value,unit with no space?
81288.5,gal
